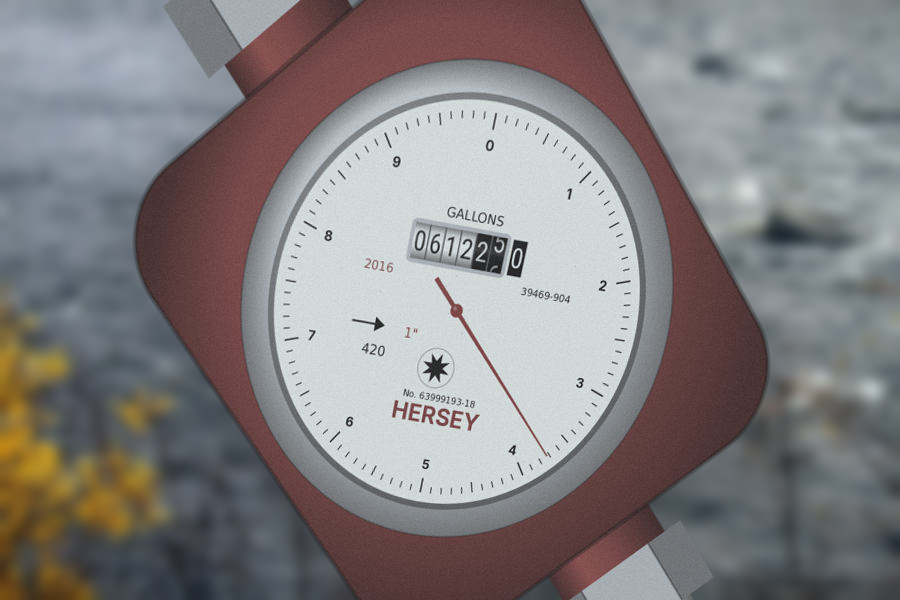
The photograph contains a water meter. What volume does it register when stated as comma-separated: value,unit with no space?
612253.7,gal
